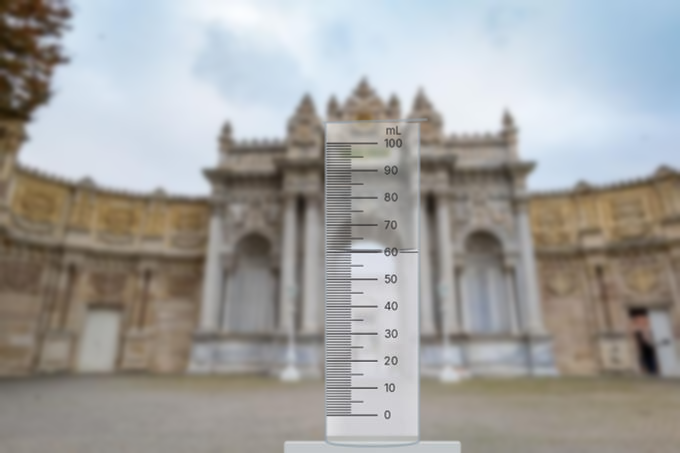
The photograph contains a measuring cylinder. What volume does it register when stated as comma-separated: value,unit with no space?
60,mL
